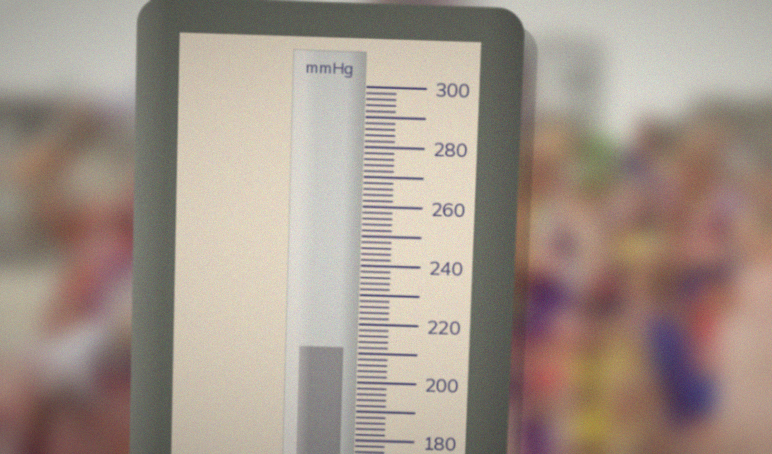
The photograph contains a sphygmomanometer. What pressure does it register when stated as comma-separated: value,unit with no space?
212,mmHg
